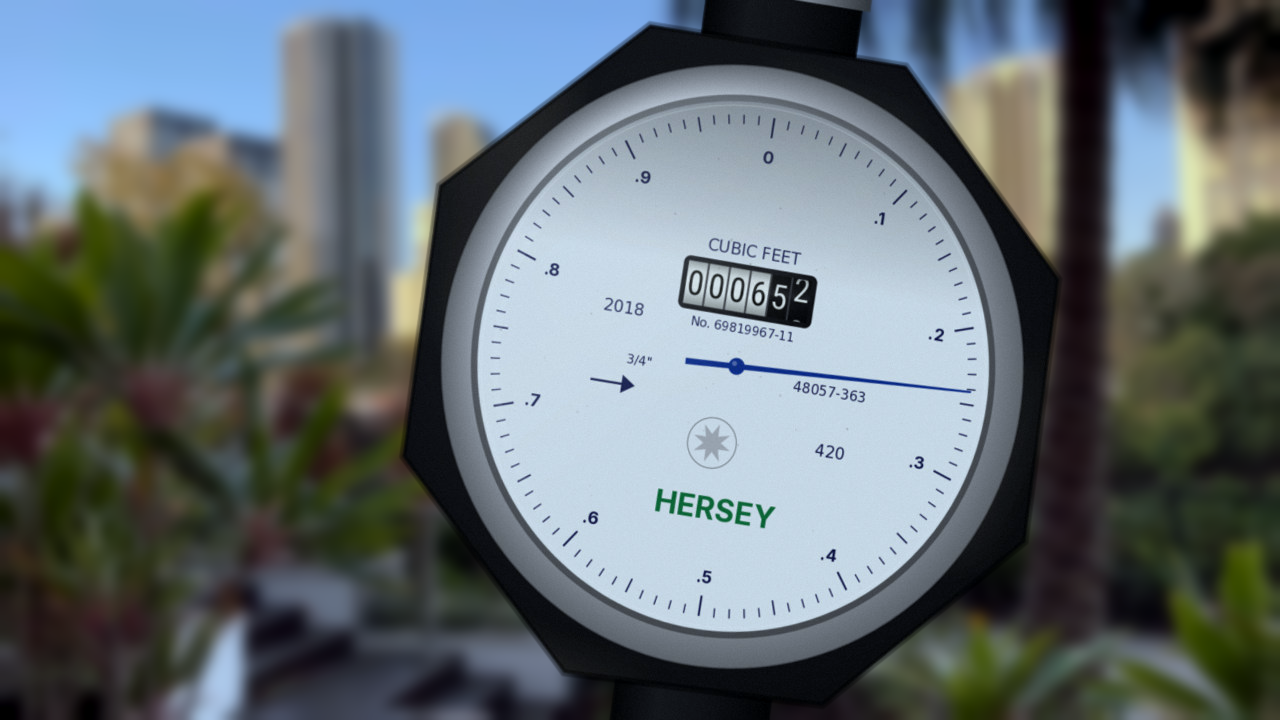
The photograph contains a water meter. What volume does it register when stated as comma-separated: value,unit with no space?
652.24,ft³
